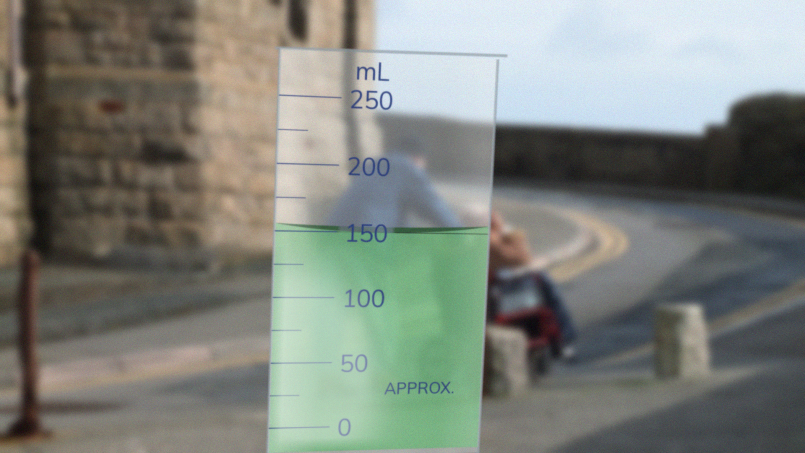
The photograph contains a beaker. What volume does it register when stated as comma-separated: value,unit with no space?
150,mL
